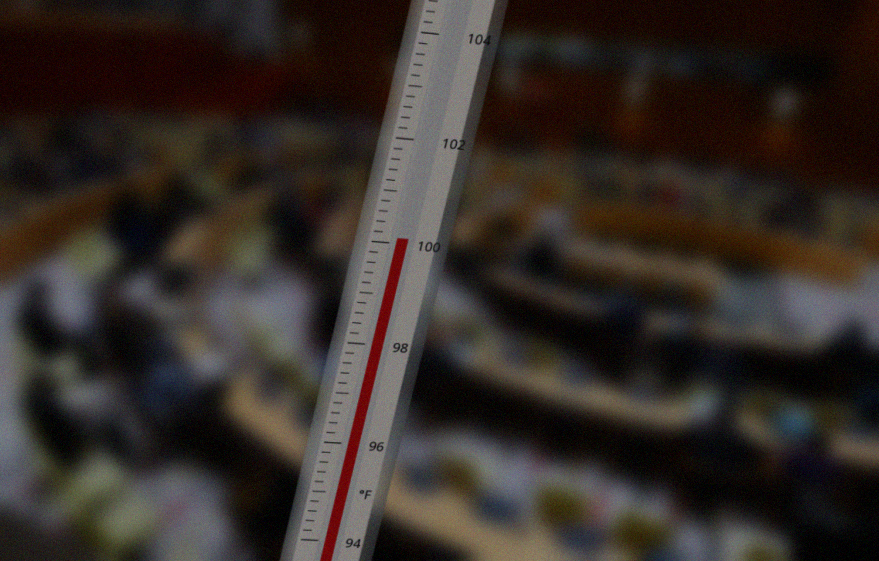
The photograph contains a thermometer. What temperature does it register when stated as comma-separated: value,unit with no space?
100.1,°F
